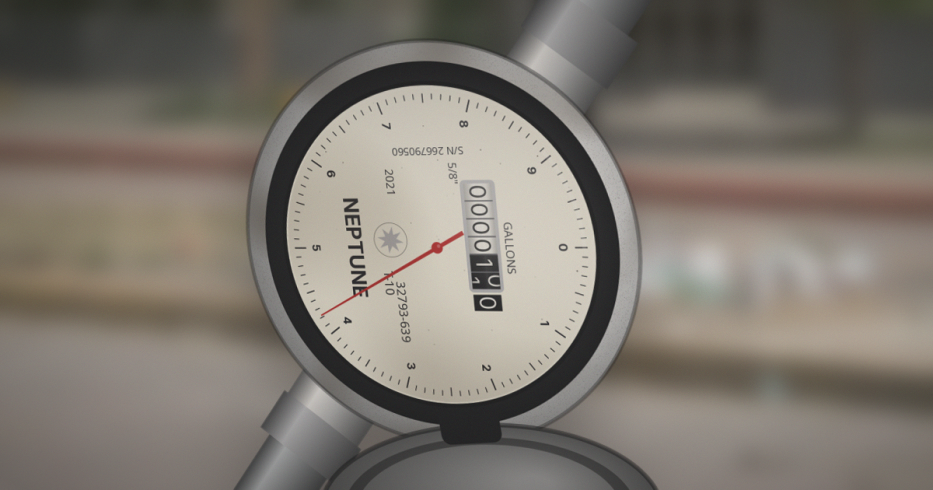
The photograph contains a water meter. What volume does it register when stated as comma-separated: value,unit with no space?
104.2,gal
